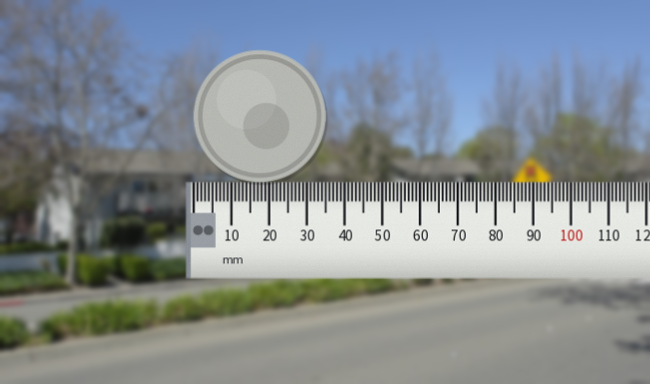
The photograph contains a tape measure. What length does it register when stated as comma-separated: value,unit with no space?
35,mm
